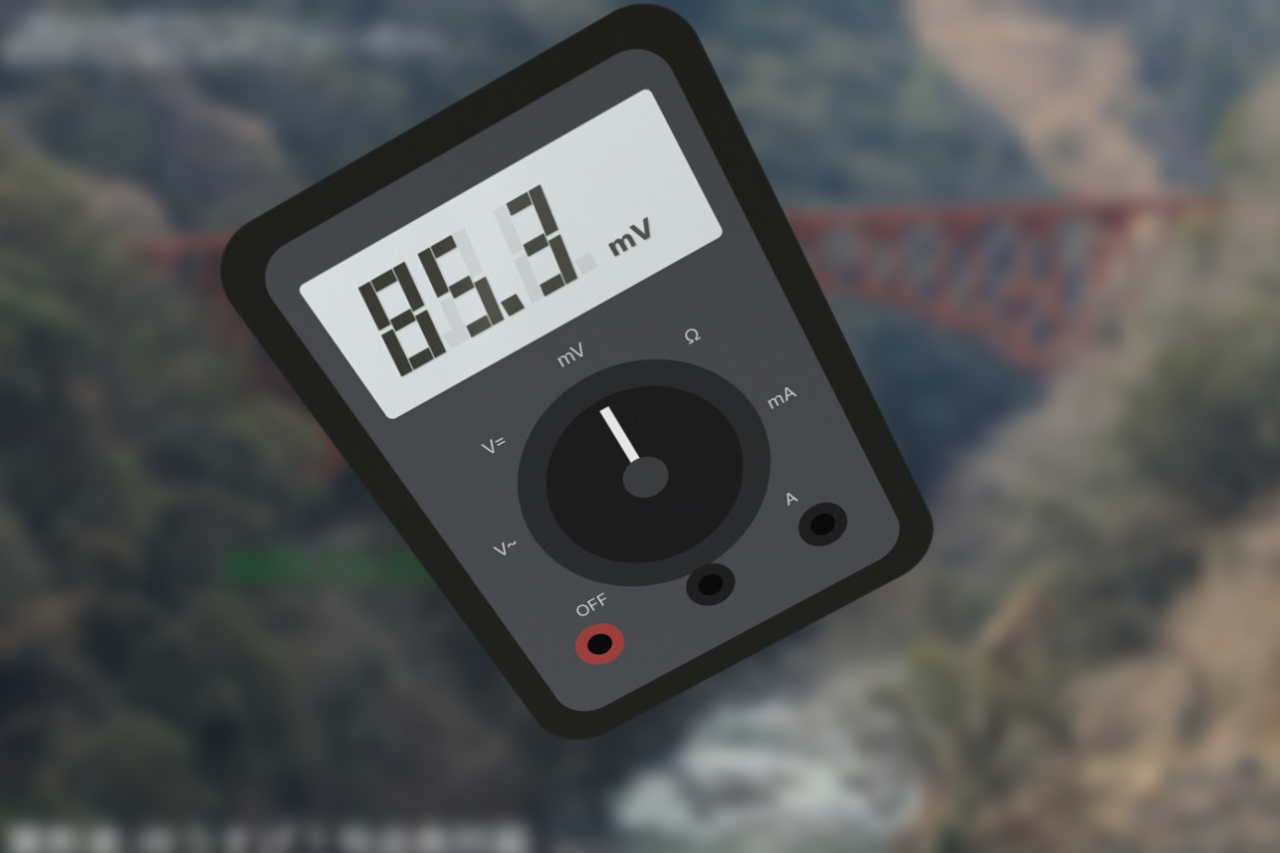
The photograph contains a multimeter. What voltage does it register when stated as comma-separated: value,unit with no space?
85.3,mV
